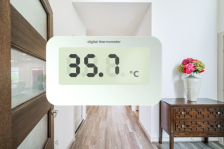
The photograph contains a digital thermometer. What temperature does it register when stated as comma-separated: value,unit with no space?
35.7,°C
